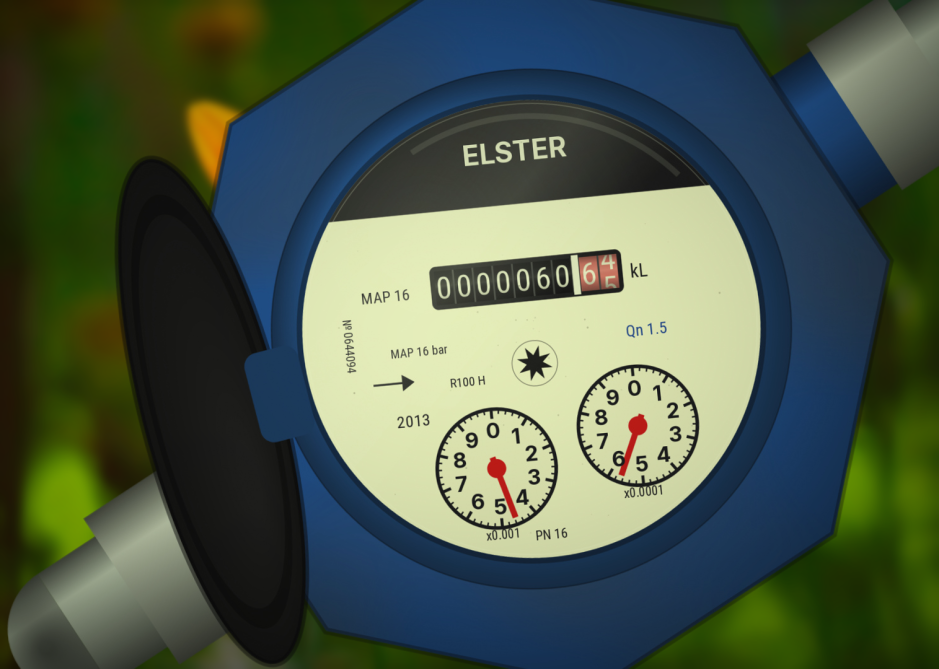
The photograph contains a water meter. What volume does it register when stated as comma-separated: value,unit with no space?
60.6445,kL
